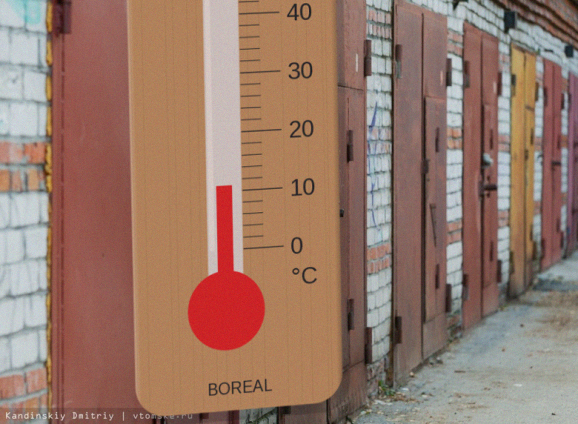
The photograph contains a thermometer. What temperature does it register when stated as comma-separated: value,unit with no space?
11,°C
